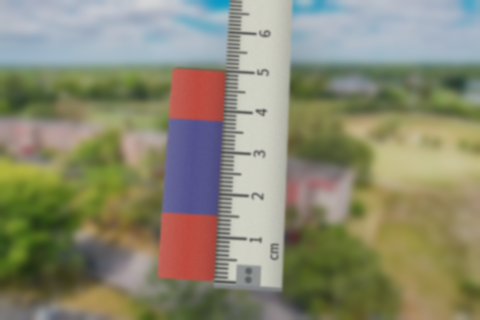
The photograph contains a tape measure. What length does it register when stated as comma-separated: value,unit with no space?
5,cm
